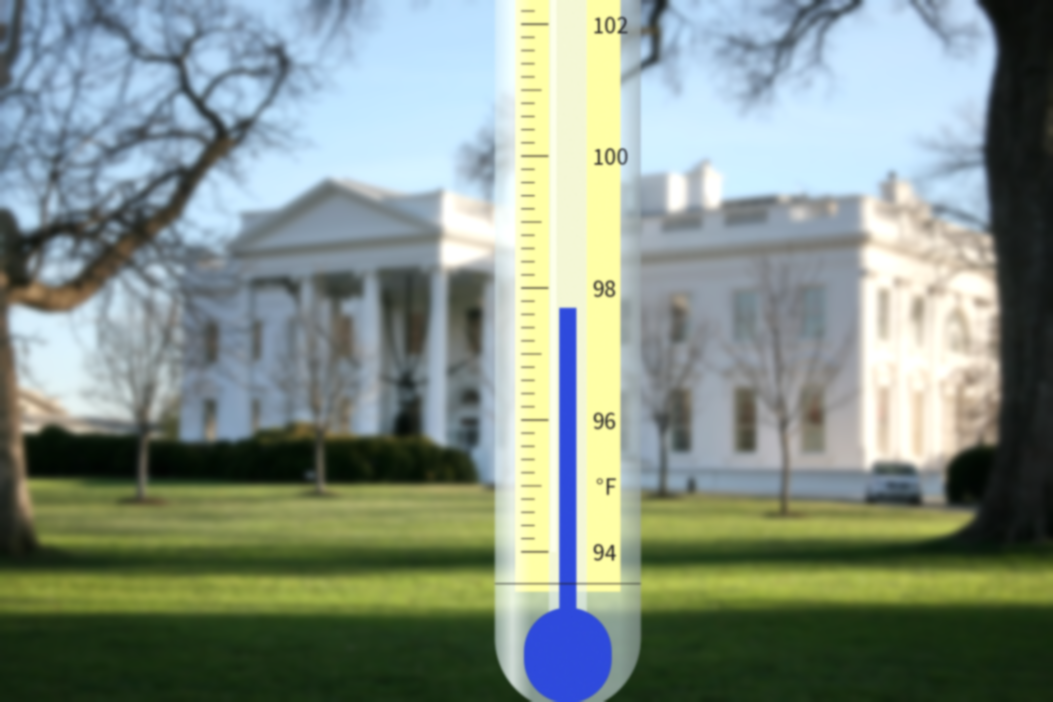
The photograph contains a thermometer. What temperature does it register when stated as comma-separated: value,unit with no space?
97.7,°F
